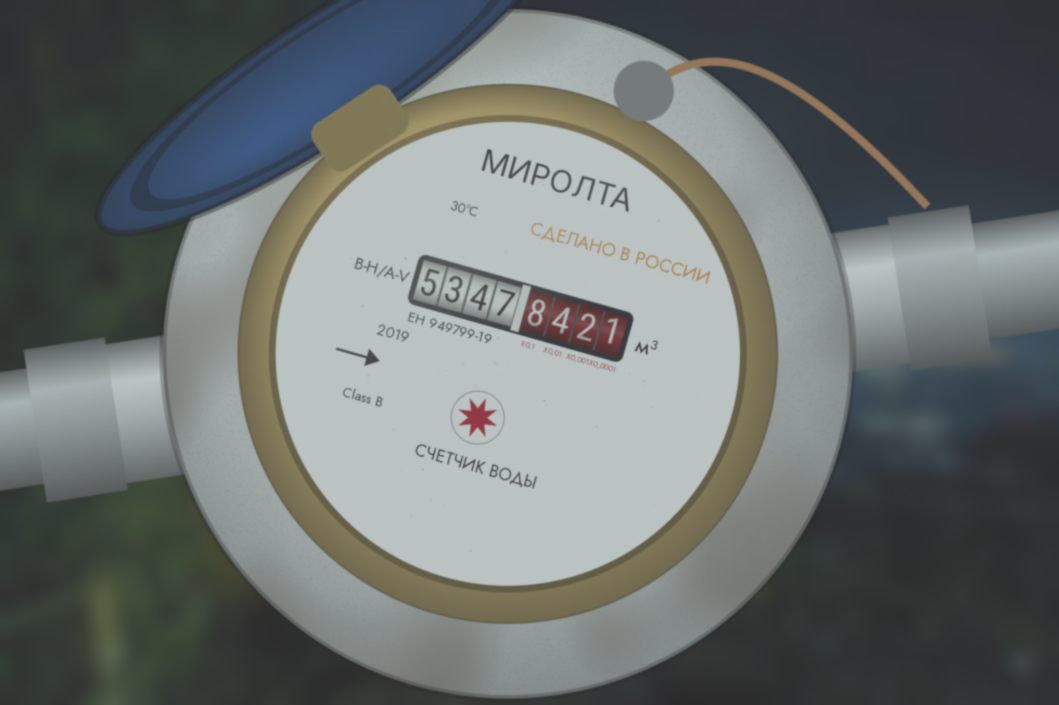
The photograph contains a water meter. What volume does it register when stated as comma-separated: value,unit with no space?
5347.8421,m³
